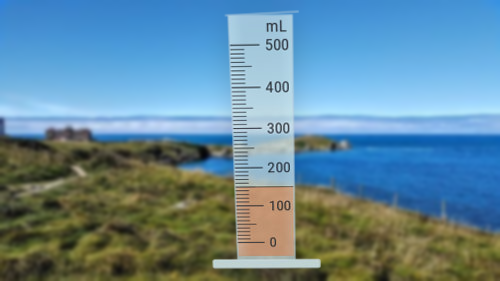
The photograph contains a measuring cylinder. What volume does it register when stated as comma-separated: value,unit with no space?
150,mL
